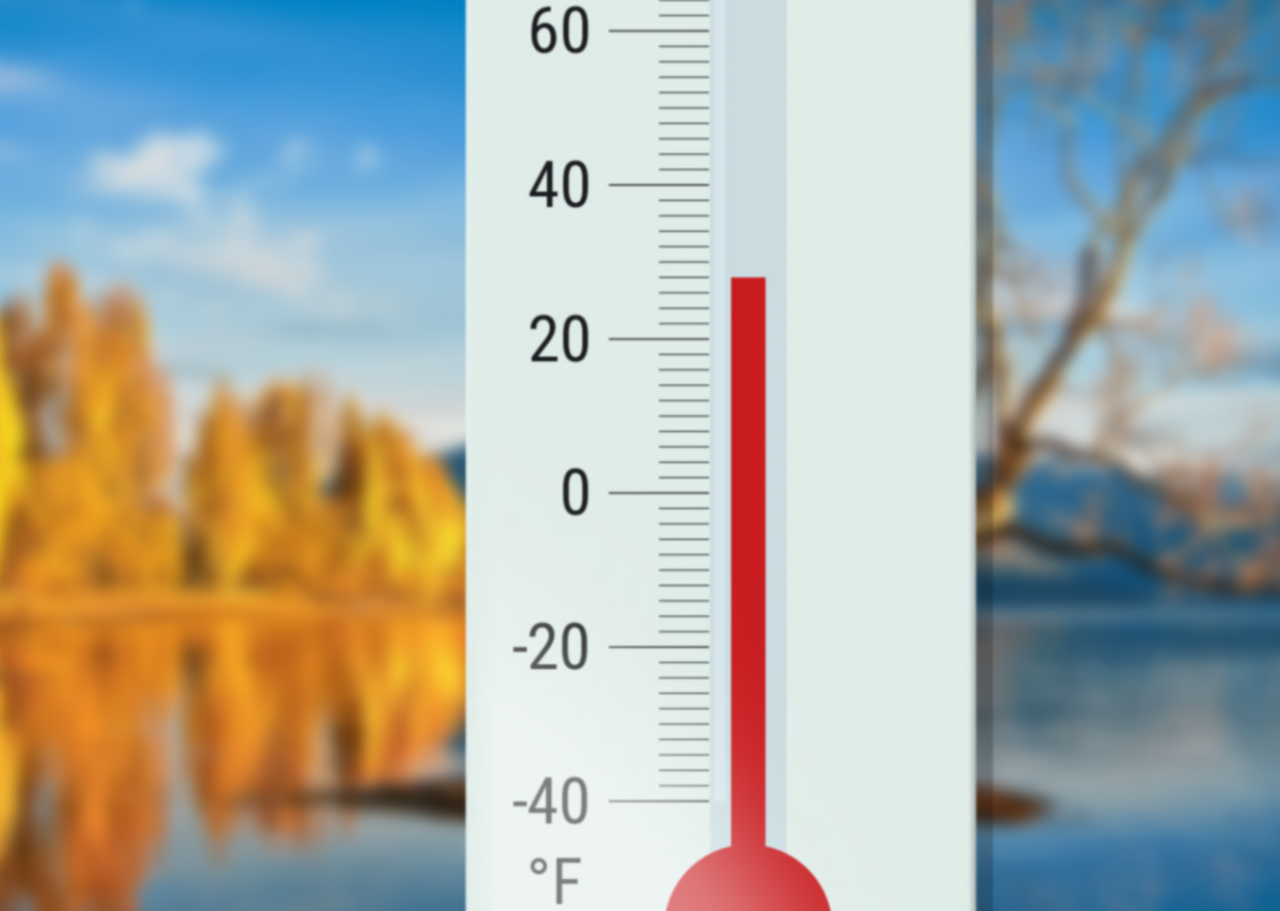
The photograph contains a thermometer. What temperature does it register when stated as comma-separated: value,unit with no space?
28,°F
